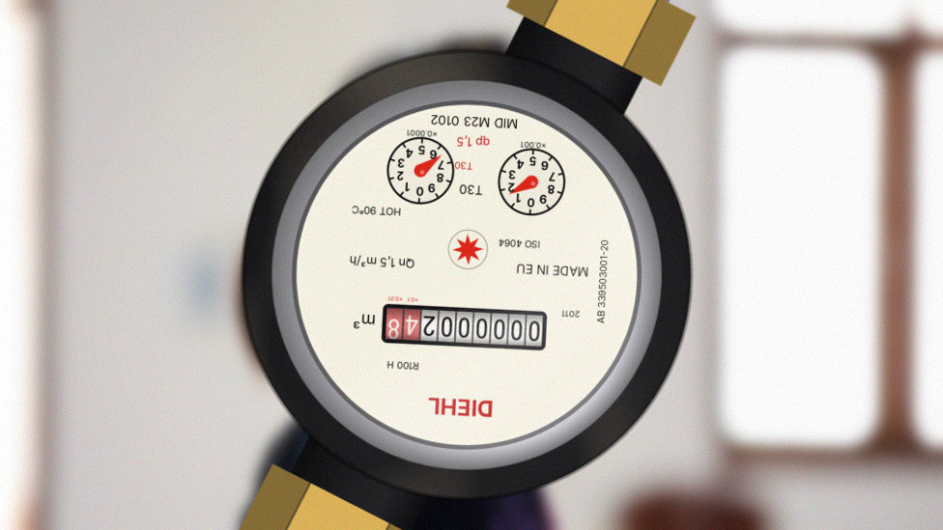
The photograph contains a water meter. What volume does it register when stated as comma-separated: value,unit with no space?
2.4816,m³
